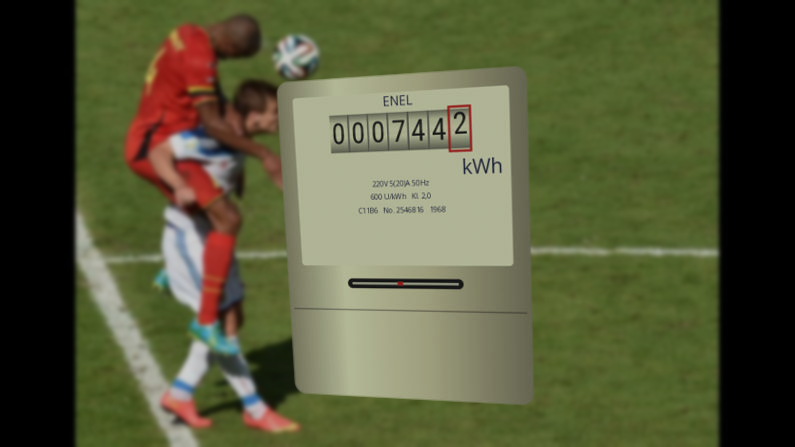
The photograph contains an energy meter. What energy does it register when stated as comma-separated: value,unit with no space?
744.2,kWh
